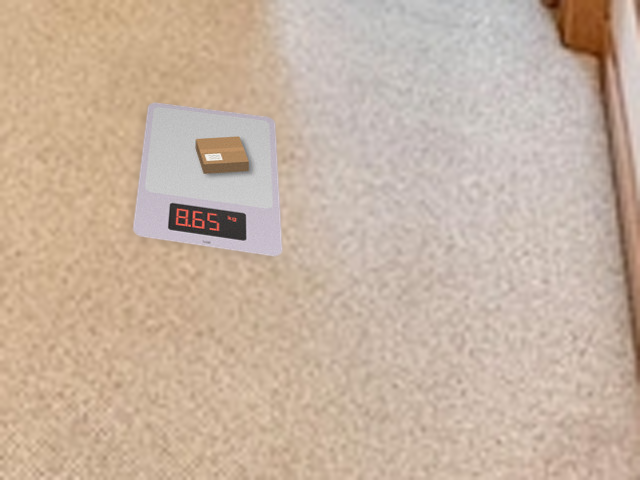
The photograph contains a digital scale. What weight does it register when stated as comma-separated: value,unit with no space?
8.65,kg
